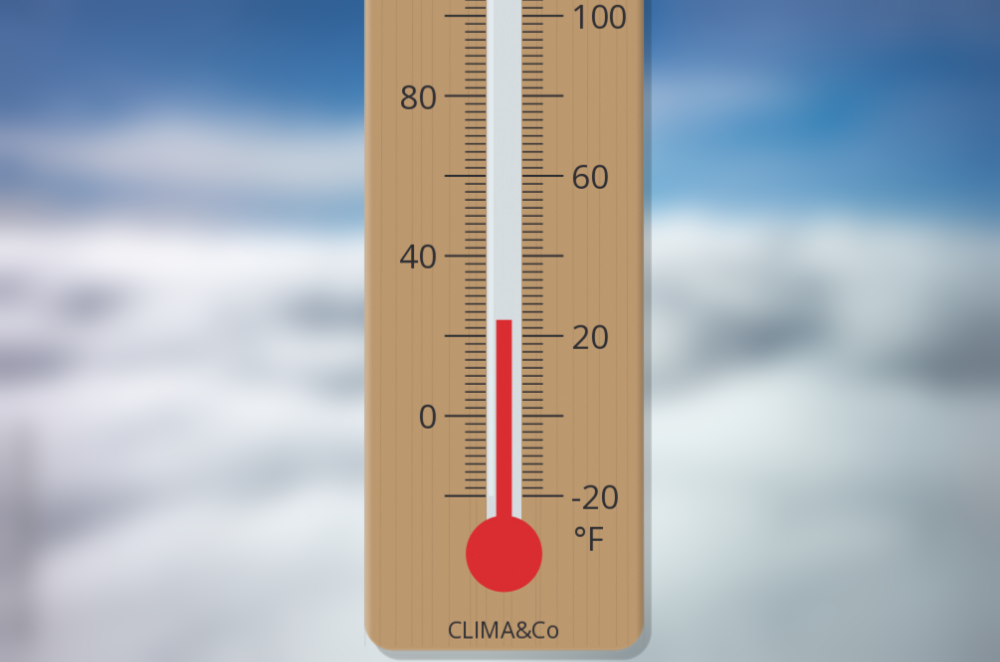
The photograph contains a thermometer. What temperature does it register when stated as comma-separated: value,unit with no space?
24,°F
